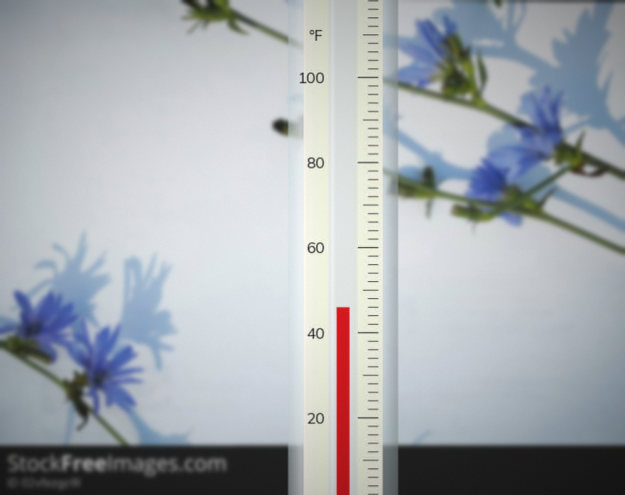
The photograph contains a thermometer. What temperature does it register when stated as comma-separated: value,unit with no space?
46,°F
